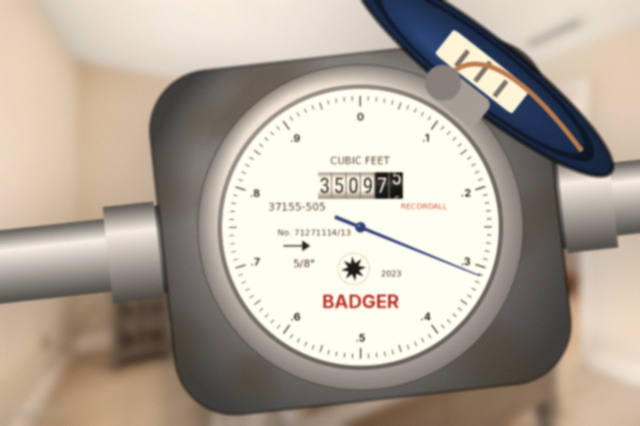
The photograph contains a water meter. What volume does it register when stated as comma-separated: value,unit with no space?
350975.31,ft³
